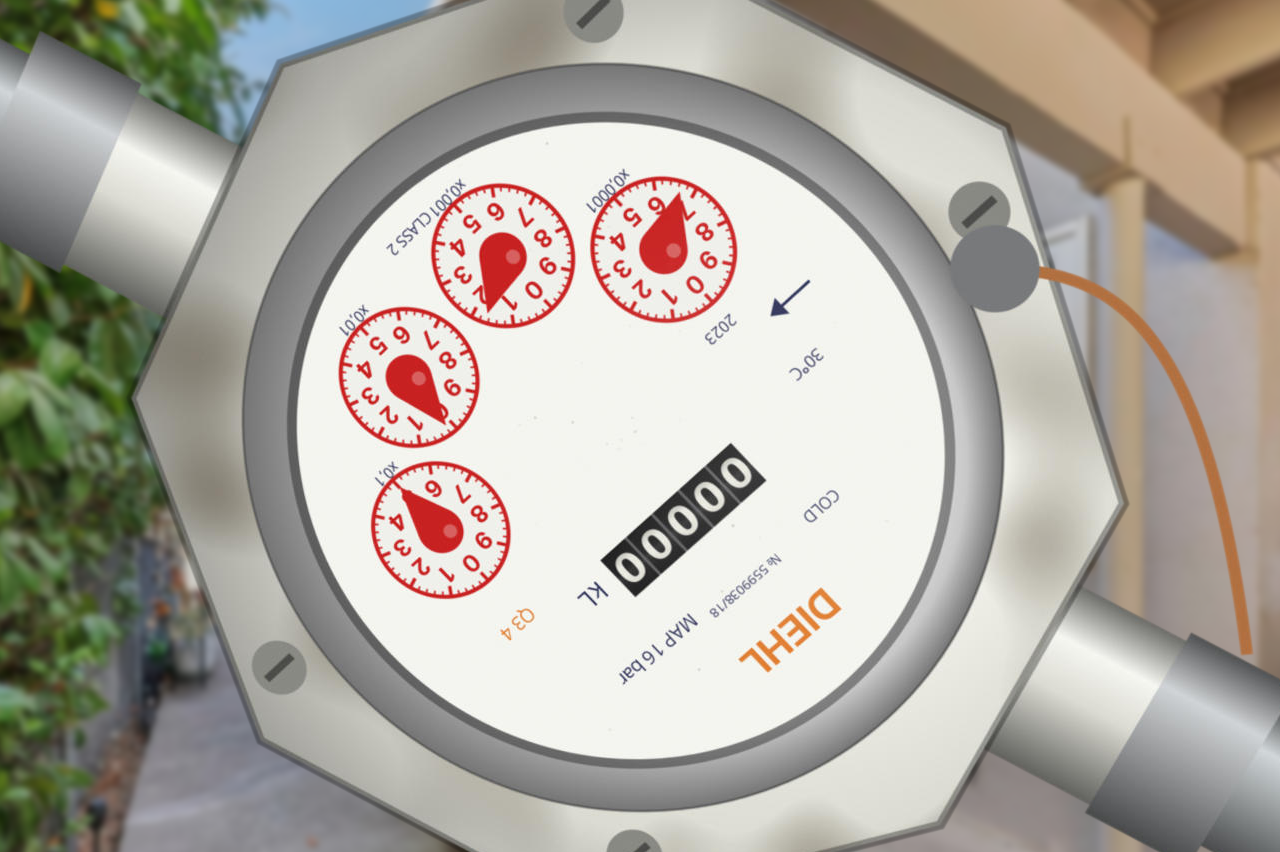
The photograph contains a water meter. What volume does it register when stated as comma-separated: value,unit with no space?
0.5016,kL
